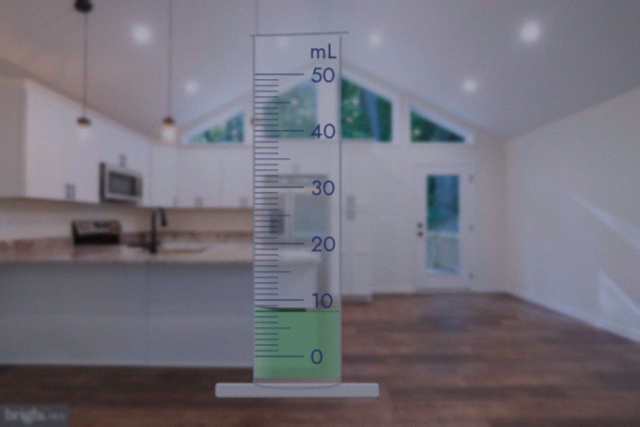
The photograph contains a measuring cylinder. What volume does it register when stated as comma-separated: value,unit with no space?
8,mL
